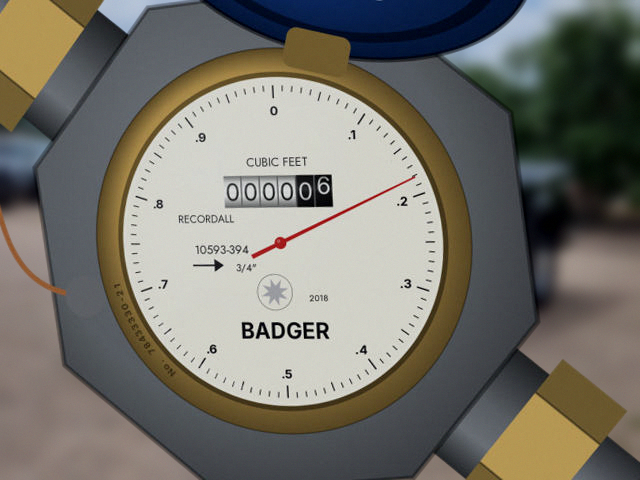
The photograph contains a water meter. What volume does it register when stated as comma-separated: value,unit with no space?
6.18,ft³
